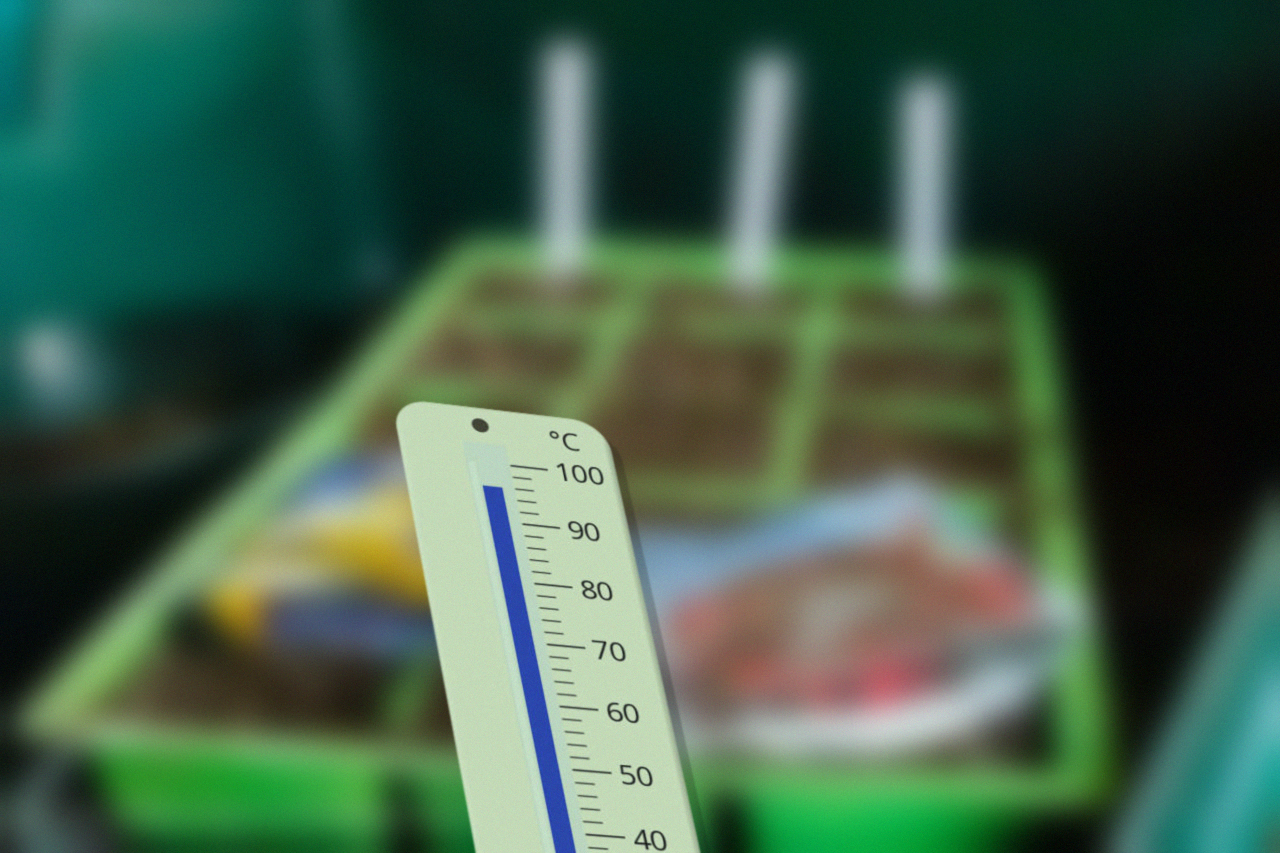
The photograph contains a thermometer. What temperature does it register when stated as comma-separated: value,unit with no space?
96,°C
